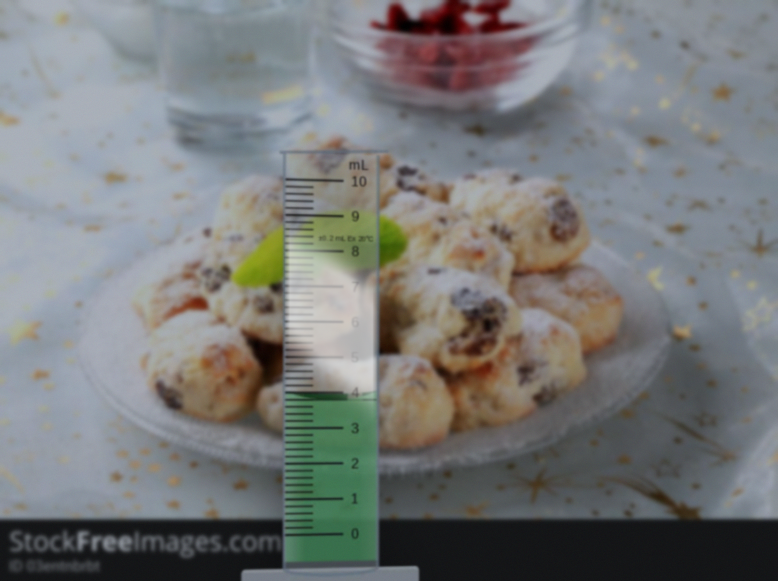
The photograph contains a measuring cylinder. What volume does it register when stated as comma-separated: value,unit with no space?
3.8,mL
